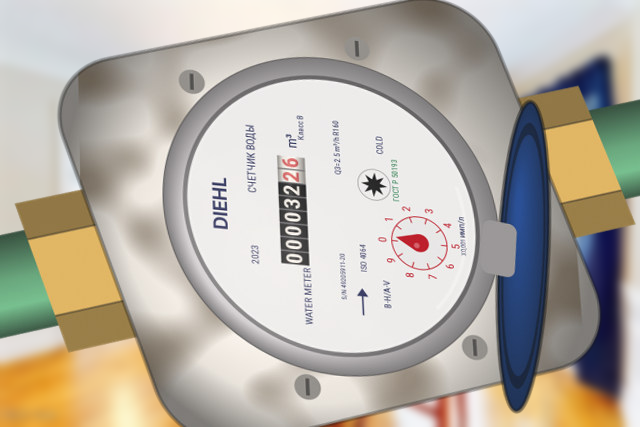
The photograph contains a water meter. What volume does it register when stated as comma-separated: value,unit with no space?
32.260,m³
